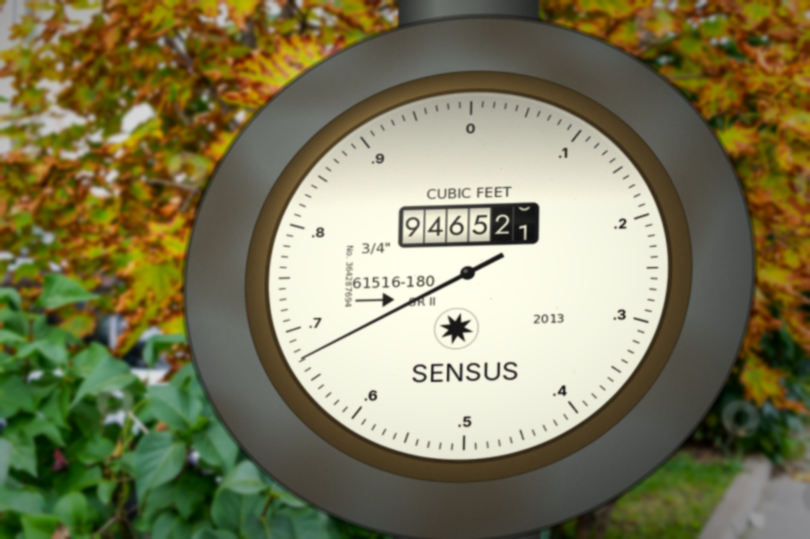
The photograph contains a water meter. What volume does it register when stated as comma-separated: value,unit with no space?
946520.67,ft³
